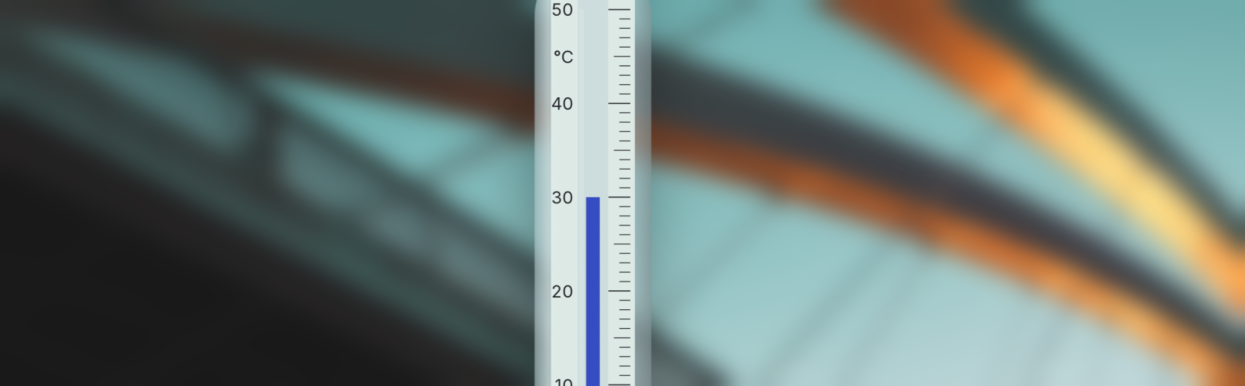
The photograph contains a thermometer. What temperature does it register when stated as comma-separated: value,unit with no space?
30,°C
